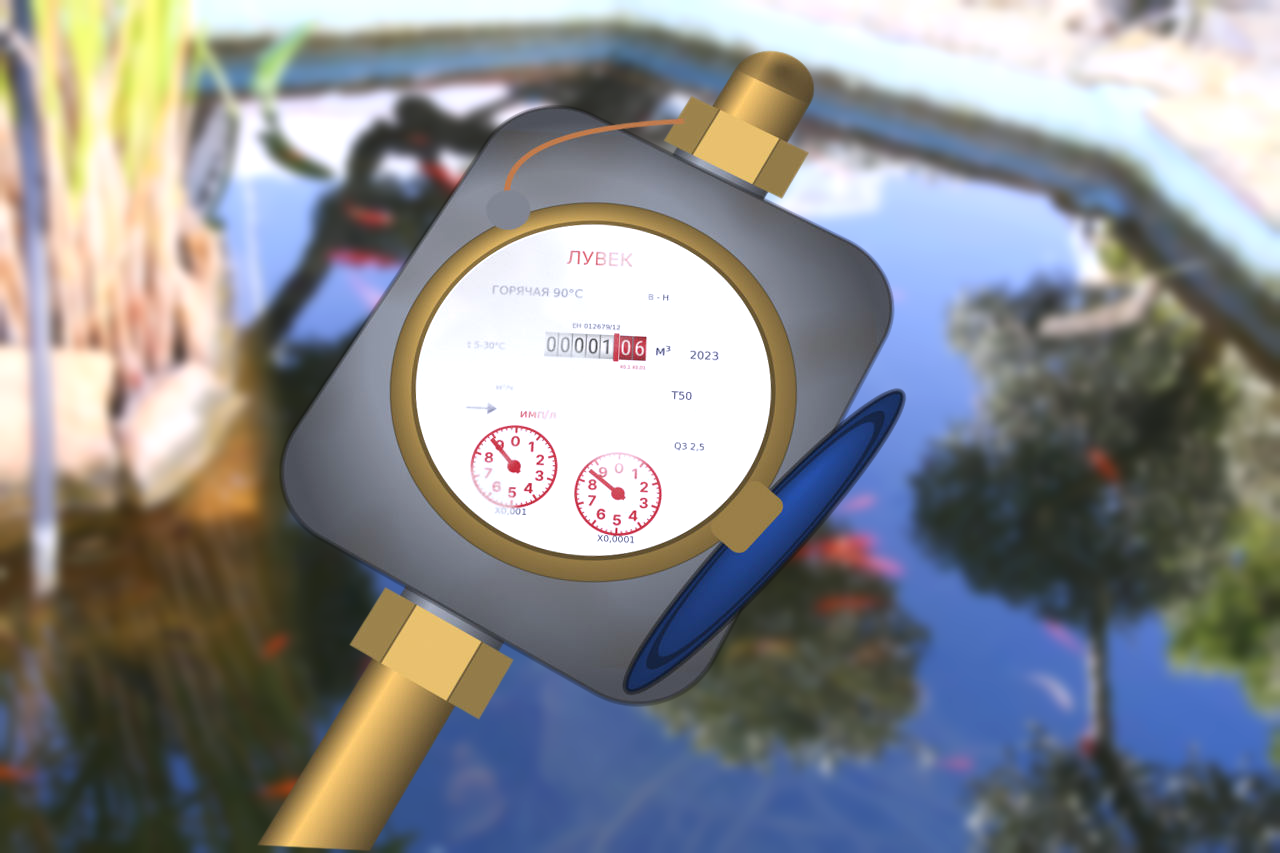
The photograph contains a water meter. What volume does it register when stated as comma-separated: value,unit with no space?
1.0688,m³
